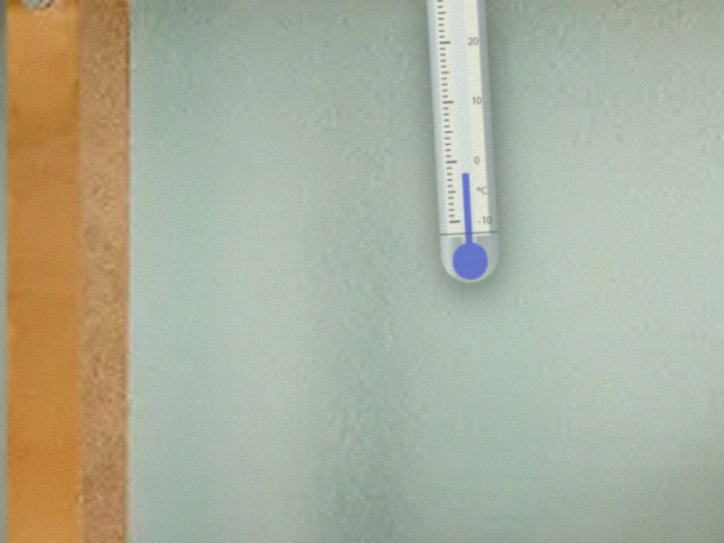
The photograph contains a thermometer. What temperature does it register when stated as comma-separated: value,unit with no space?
-2,°C
